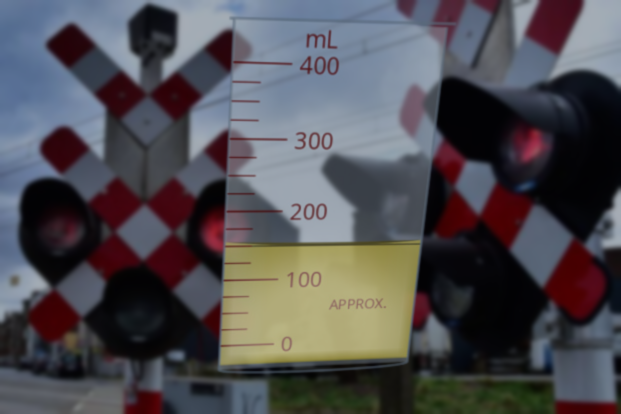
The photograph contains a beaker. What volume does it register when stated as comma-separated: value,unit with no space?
150,mL
